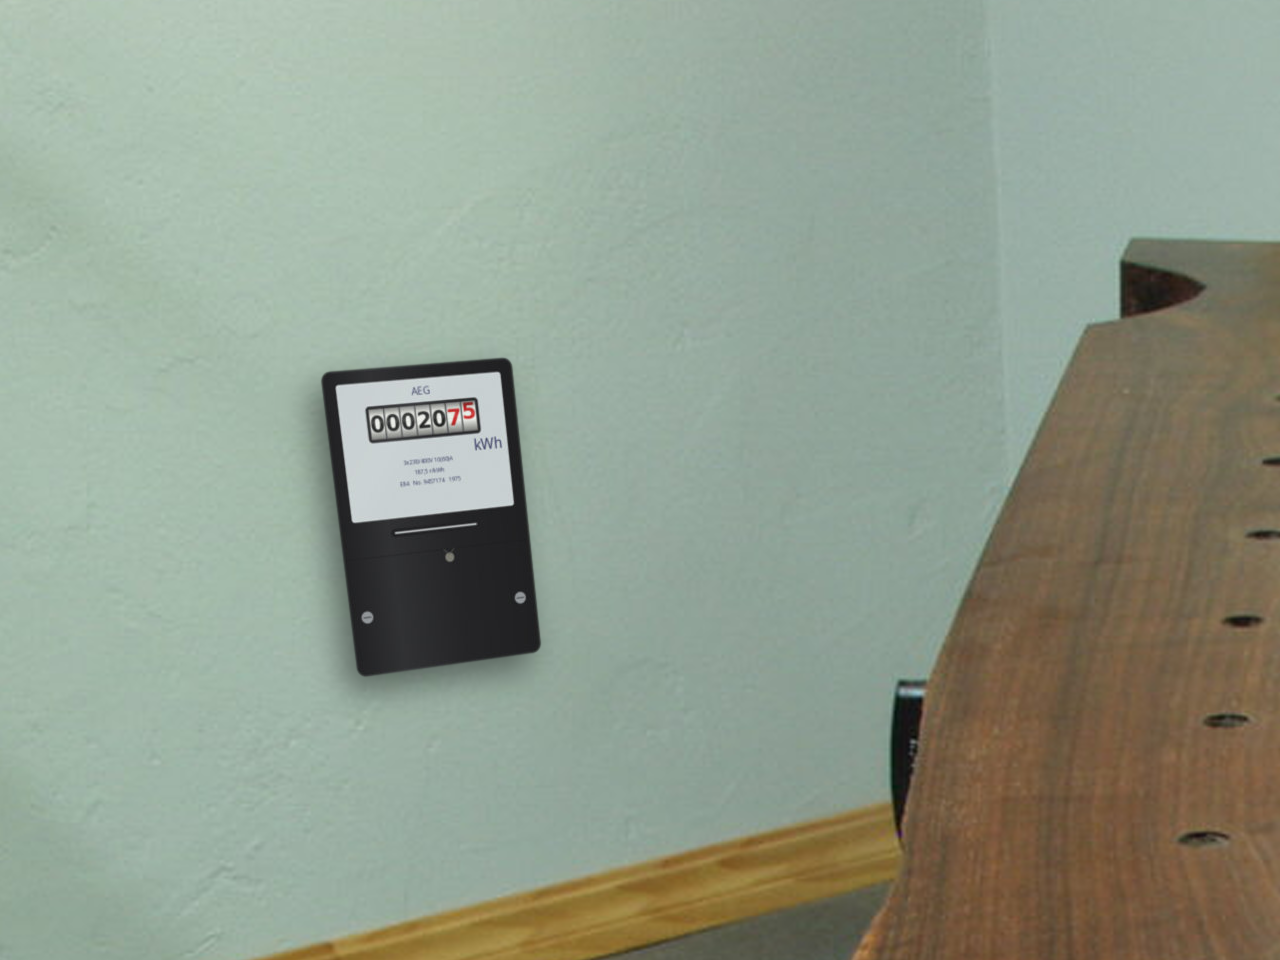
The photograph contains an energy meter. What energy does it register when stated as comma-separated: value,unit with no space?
20.75,kWh
